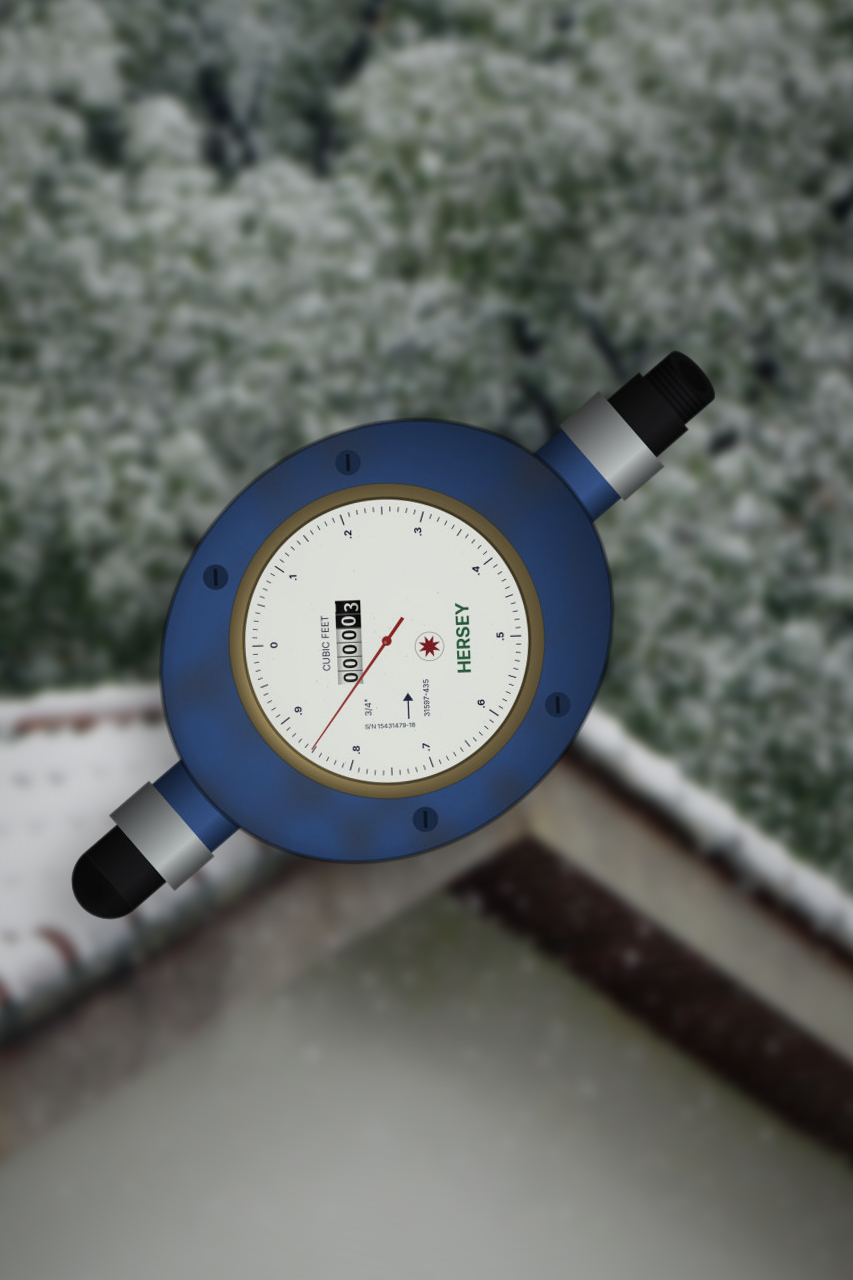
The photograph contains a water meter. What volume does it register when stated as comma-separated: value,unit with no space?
2.85,ft³
